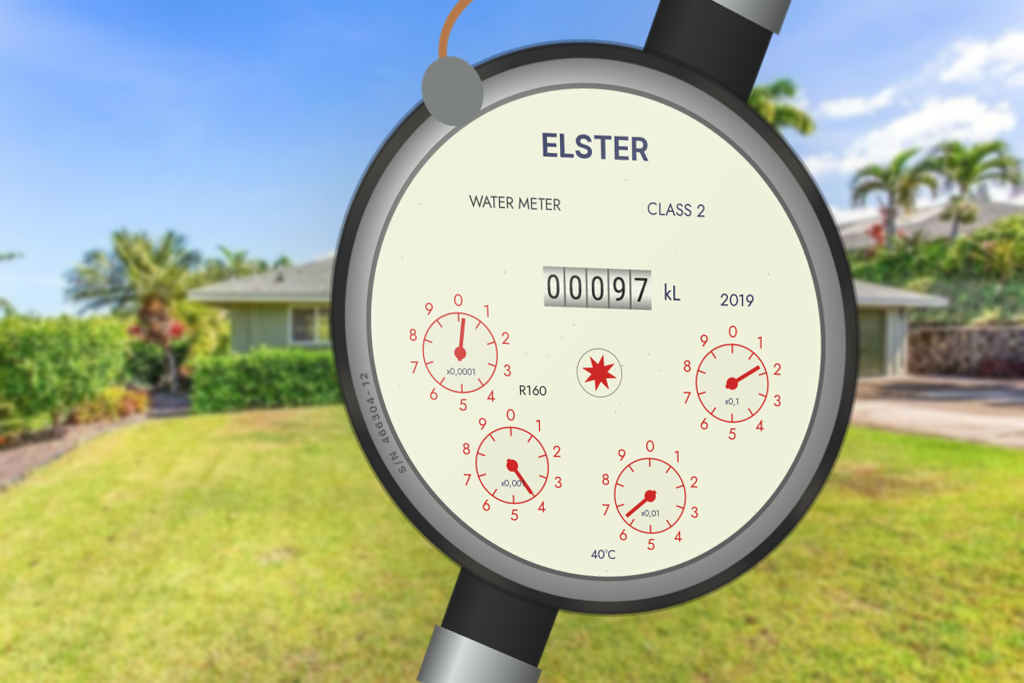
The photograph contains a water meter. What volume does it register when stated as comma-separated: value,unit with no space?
97.1640,kL
